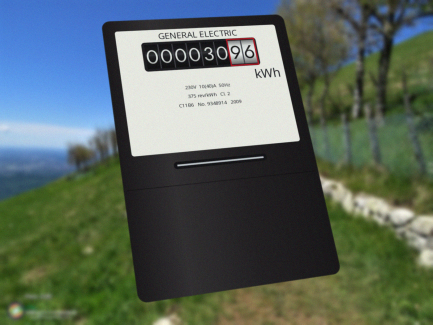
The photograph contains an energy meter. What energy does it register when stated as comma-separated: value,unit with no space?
30.96,kWh
